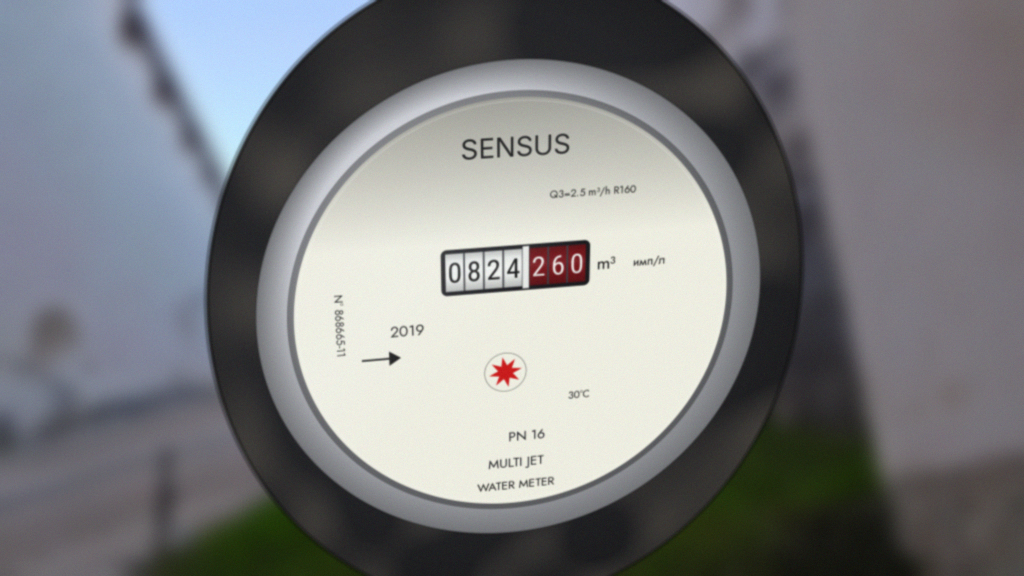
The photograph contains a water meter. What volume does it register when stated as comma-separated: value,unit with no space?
824.260,m³
